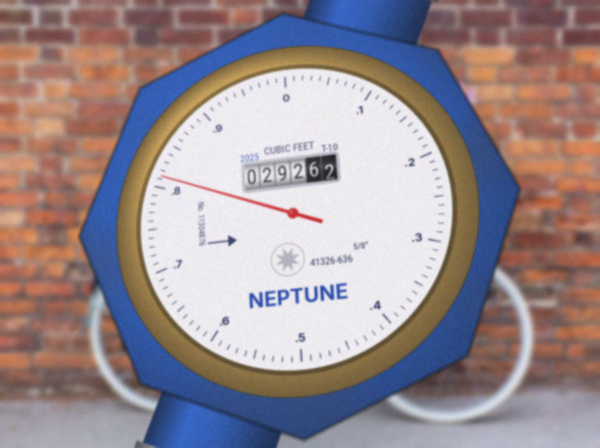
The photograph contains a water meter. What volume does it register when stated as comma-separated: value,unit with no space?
29261.81,ft³
